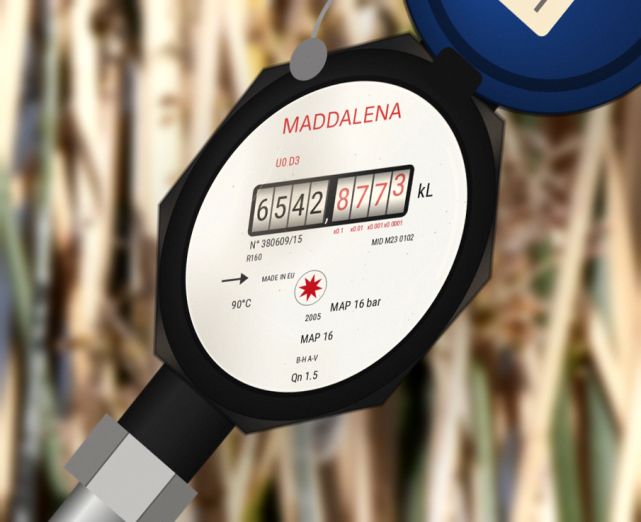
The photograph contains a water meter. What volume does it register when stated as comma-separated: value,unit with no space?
6542.8773,kL
